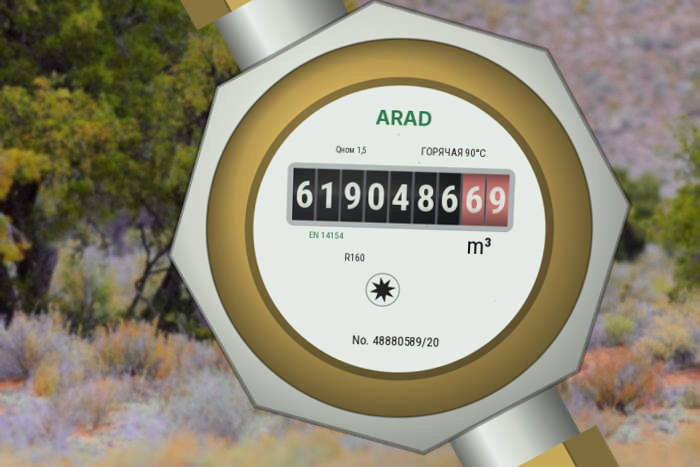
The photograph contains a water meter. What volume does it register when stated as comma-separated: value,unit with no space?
6190486.69,m³
